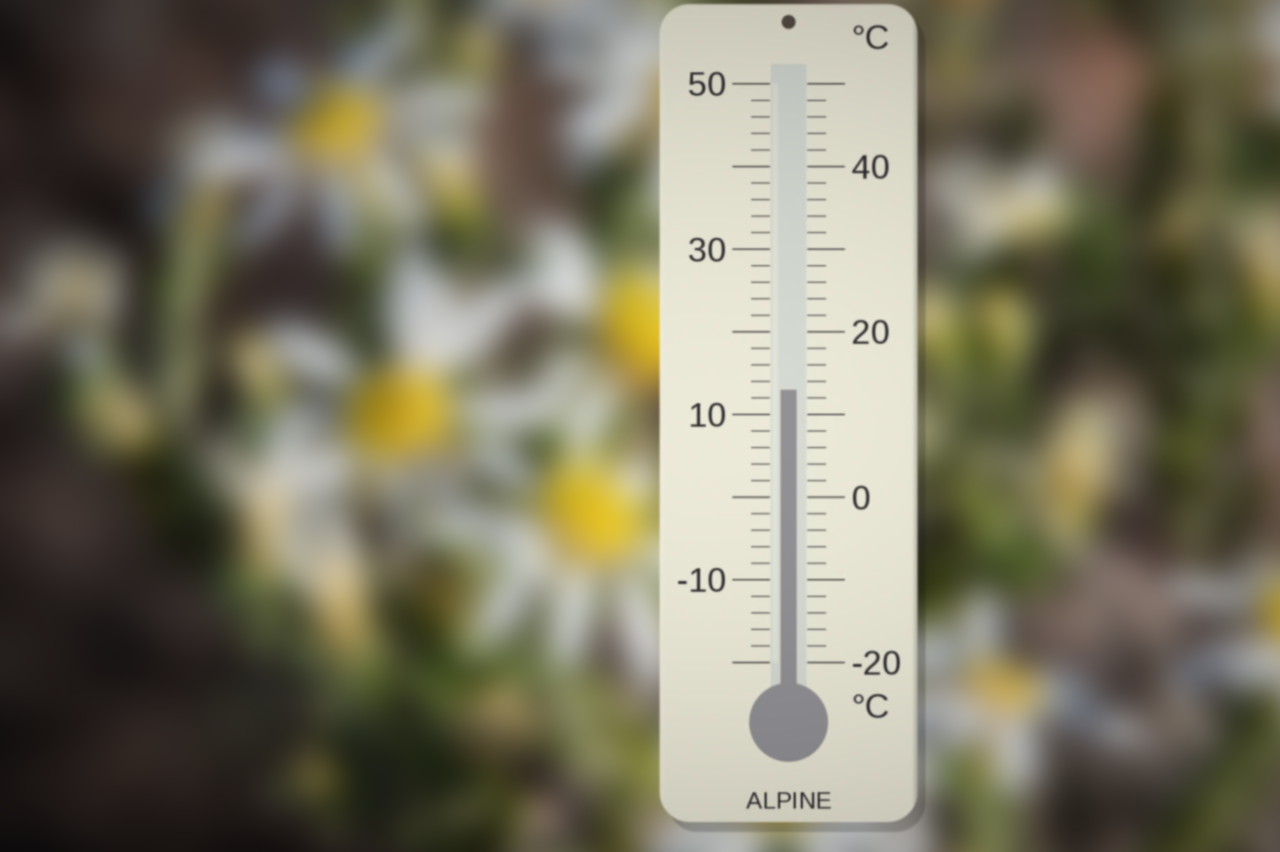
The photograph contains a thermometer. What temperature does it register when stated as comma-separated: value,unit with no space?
13,°C
